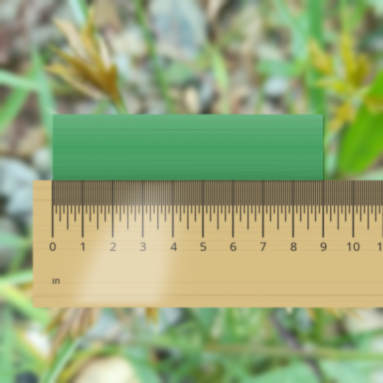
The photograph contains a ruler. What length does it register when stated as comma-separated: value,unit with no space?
9,in
